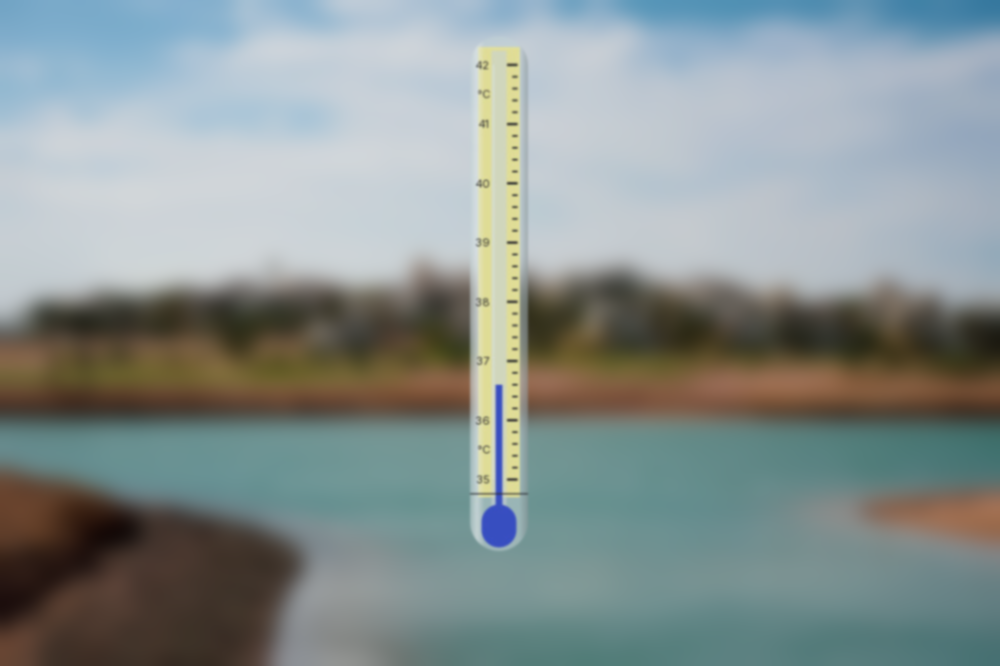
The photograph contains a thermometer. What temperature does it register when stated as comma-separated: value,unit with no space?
36.6,°C
